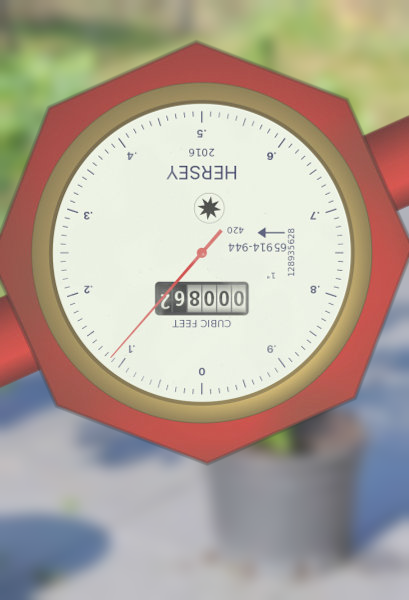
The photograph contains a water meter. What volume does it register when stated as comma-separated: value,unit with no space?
862.11,ft³
